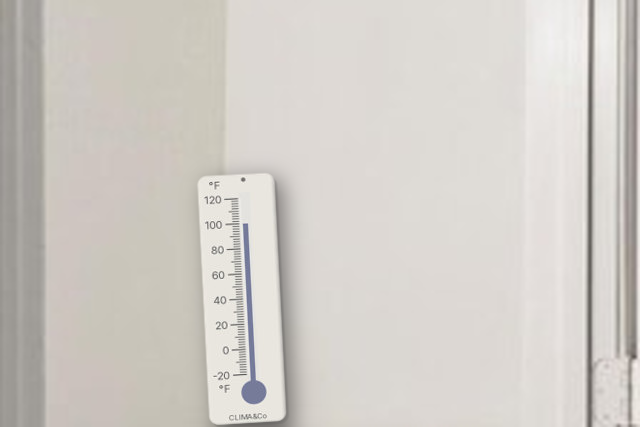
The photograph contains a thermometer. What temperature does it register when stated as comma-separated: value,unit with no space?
100,°F
